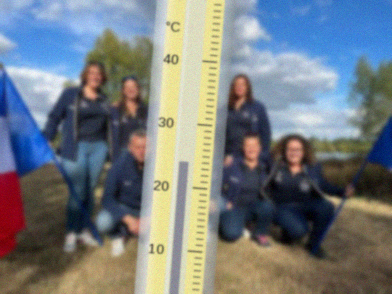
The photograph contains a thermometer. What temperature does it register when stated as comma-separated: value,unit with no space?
24,°C
